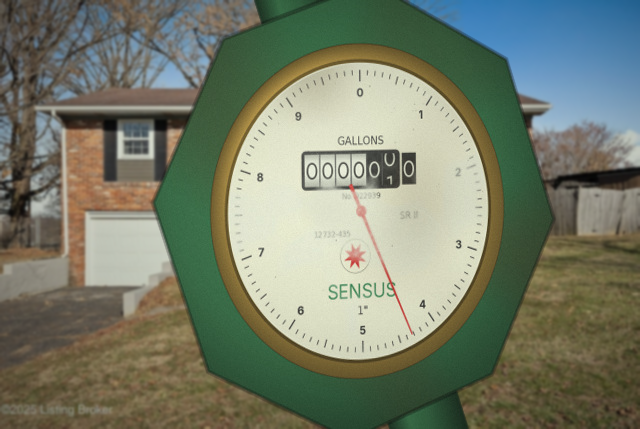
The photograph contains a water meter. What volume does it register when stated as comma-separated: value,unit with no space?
4.3,gal
